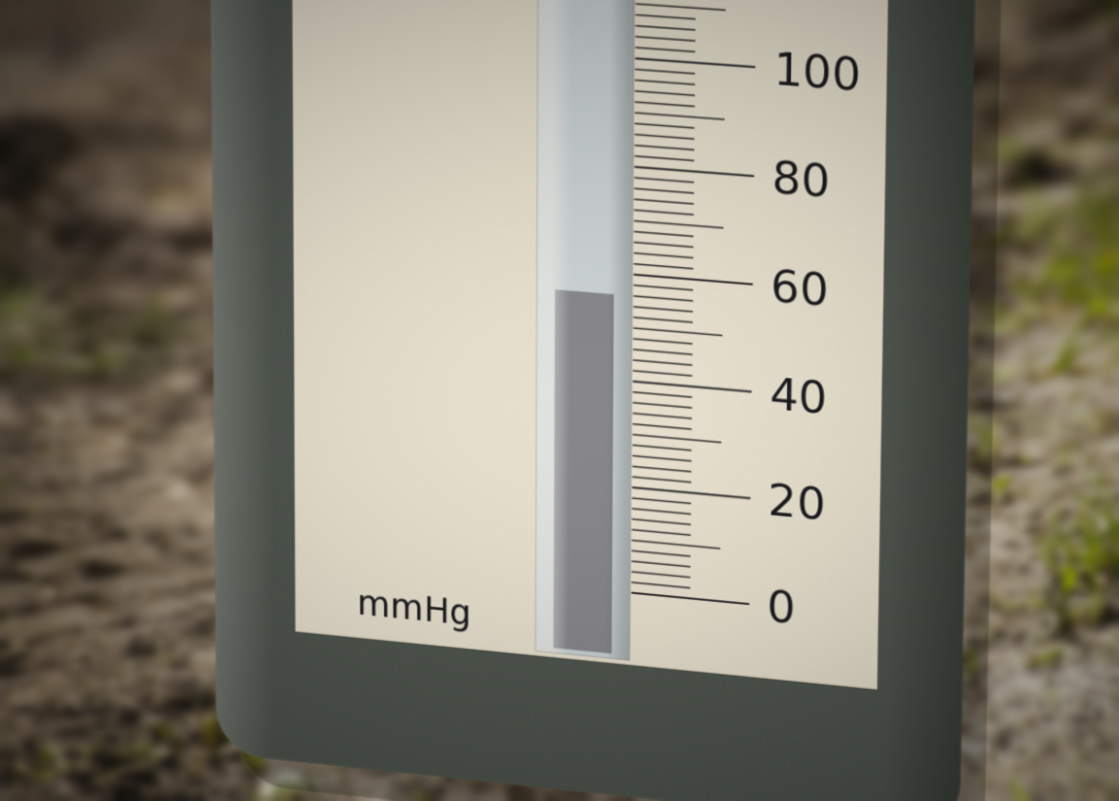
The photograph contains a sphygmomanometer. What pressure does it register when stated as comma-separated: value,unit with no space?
56,mmHg
